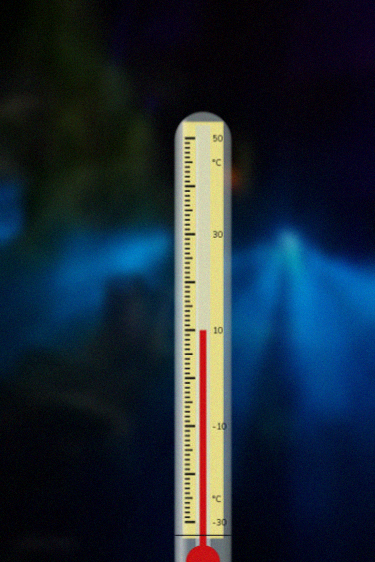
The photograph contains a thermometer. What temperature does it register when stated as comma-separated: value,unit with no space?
10,°C
